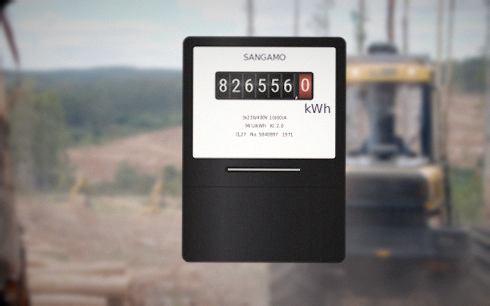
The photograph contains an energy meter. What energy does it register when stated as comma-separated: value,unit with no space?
826556.0,kWh
